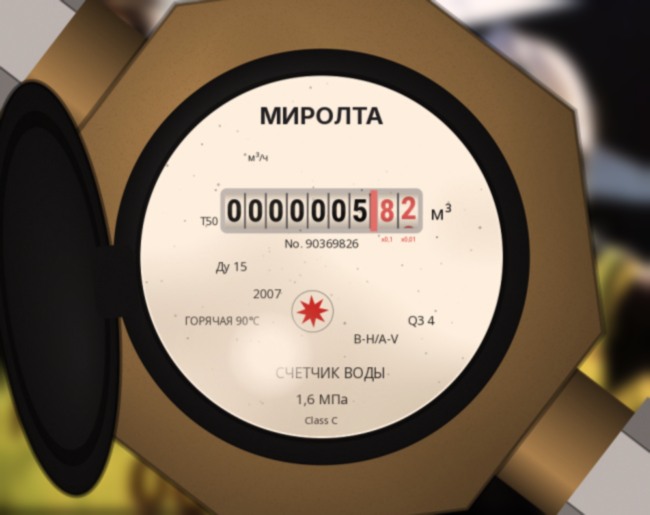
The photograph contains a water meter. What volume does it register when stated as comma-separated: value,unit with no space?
5.82,m³
